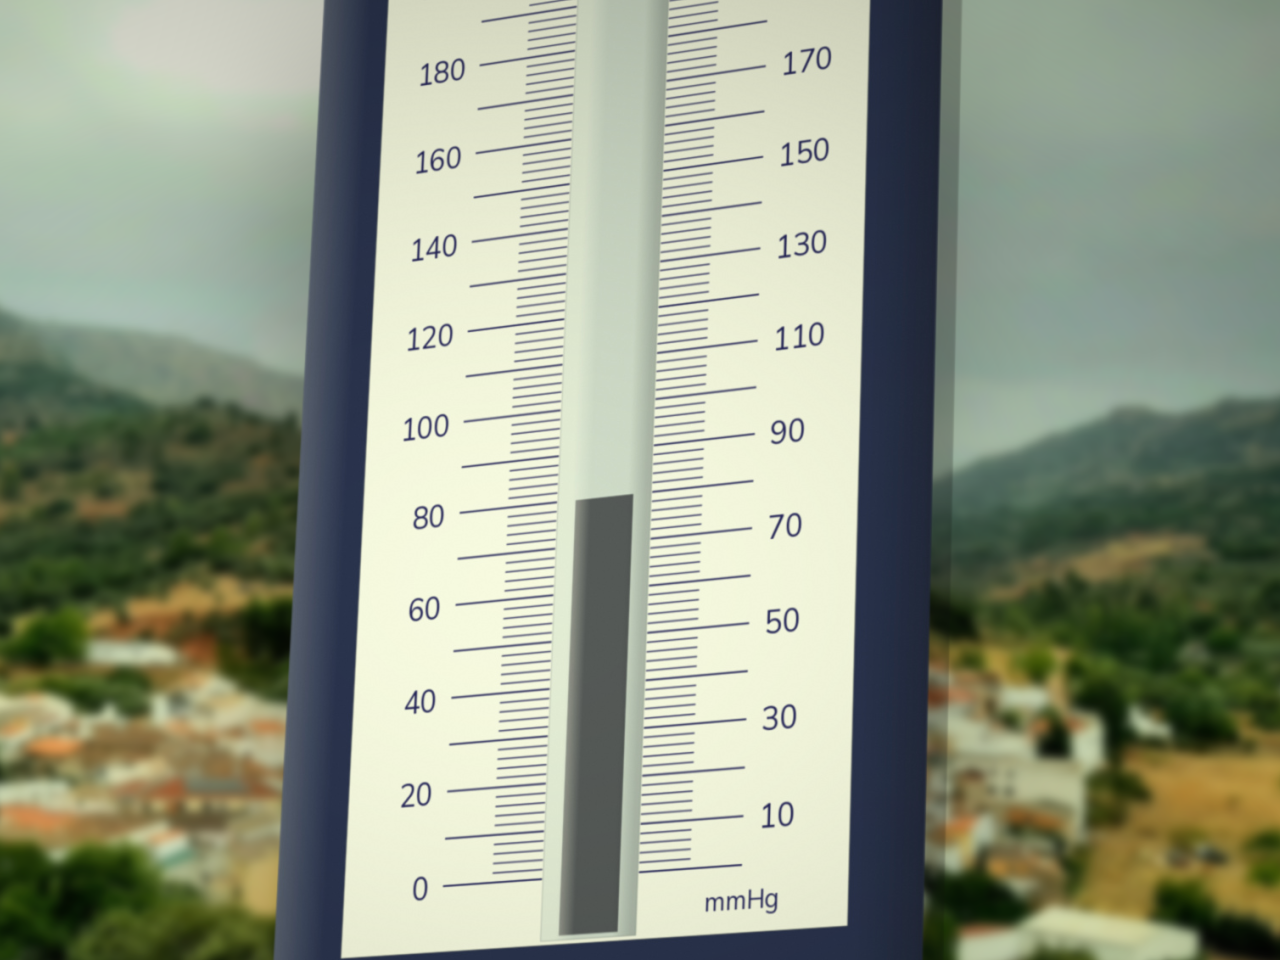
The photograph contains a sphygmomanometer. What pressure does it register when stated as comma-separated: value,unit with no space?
80,mmHg
